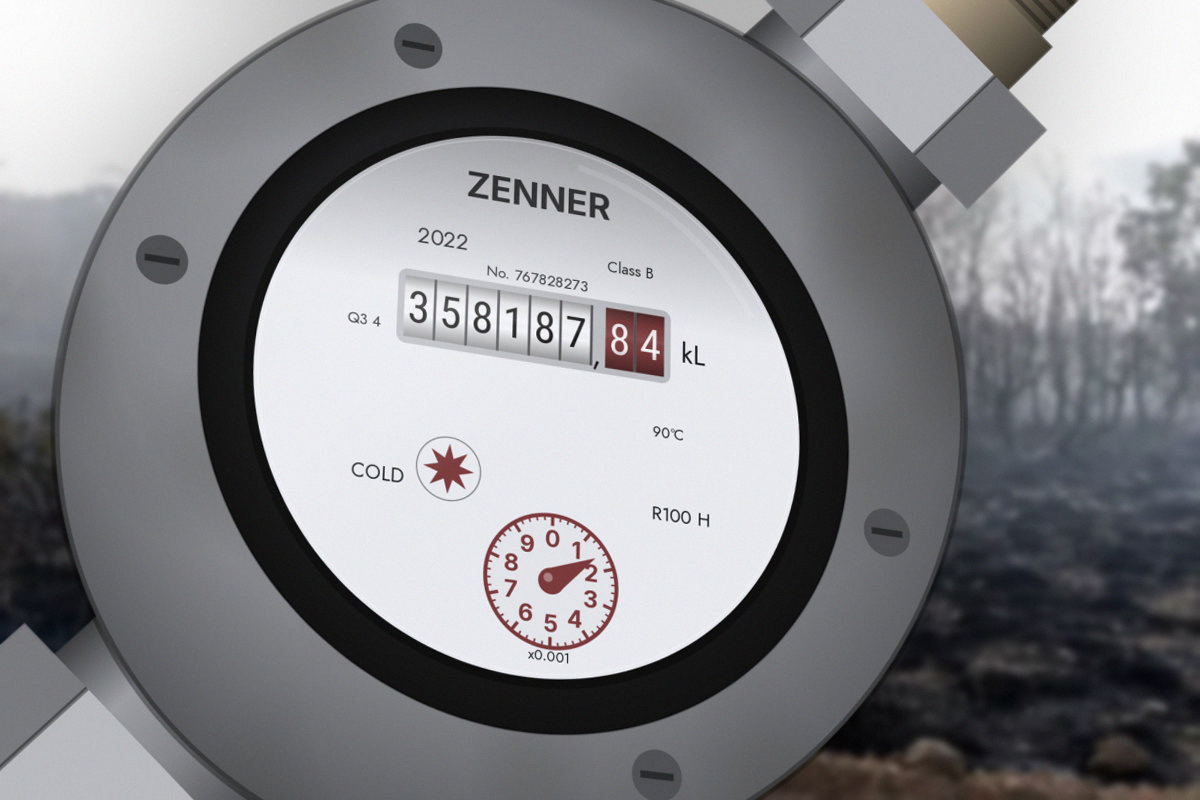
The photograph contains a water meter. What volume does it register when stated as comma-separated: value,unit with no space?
358187.841,kL
